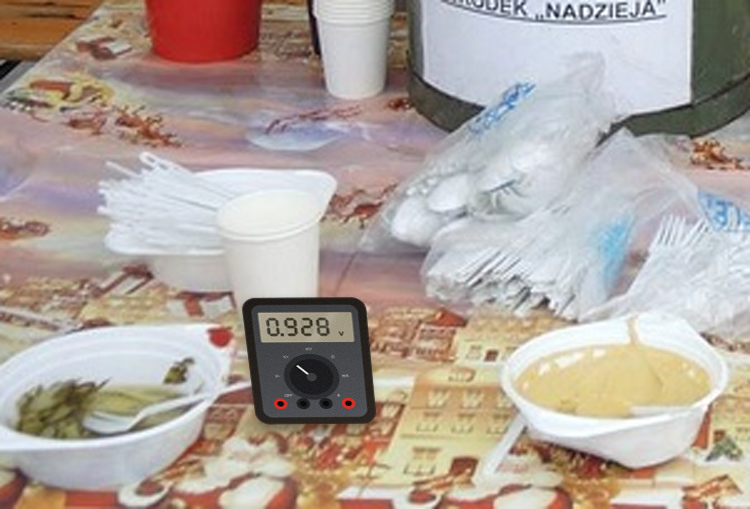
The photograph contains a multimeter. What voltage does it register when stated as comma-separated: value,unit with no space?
0.928,V
